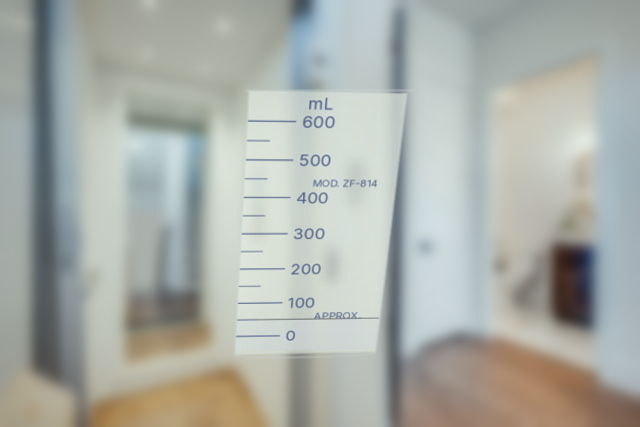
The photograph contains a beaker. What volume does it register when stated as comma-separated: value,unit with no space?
50,mL
